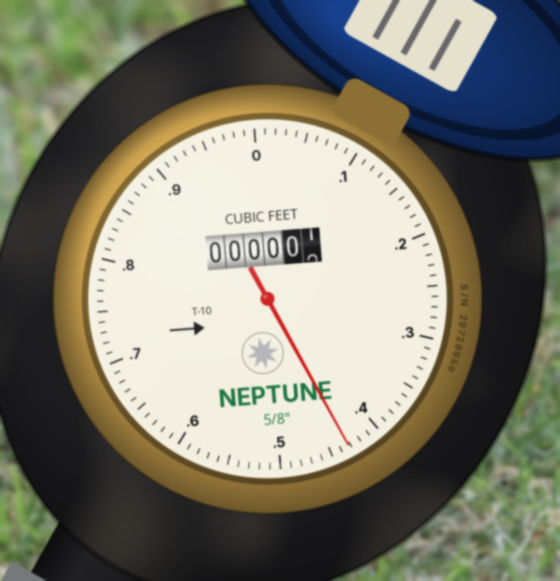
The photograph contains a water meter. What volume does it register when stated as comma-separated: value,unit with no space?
1.43,ft³
